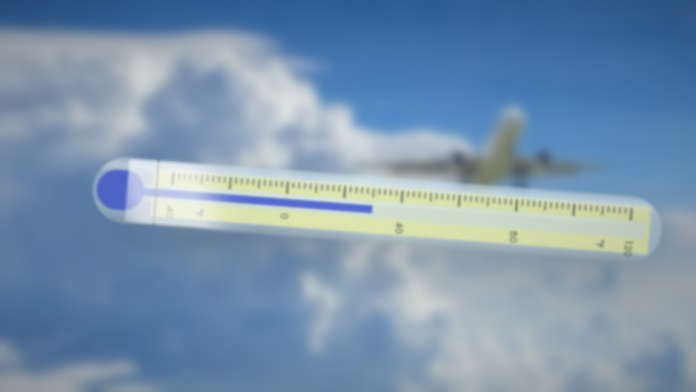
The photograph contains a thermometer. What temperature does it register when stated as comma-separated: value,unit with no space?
30,°F
